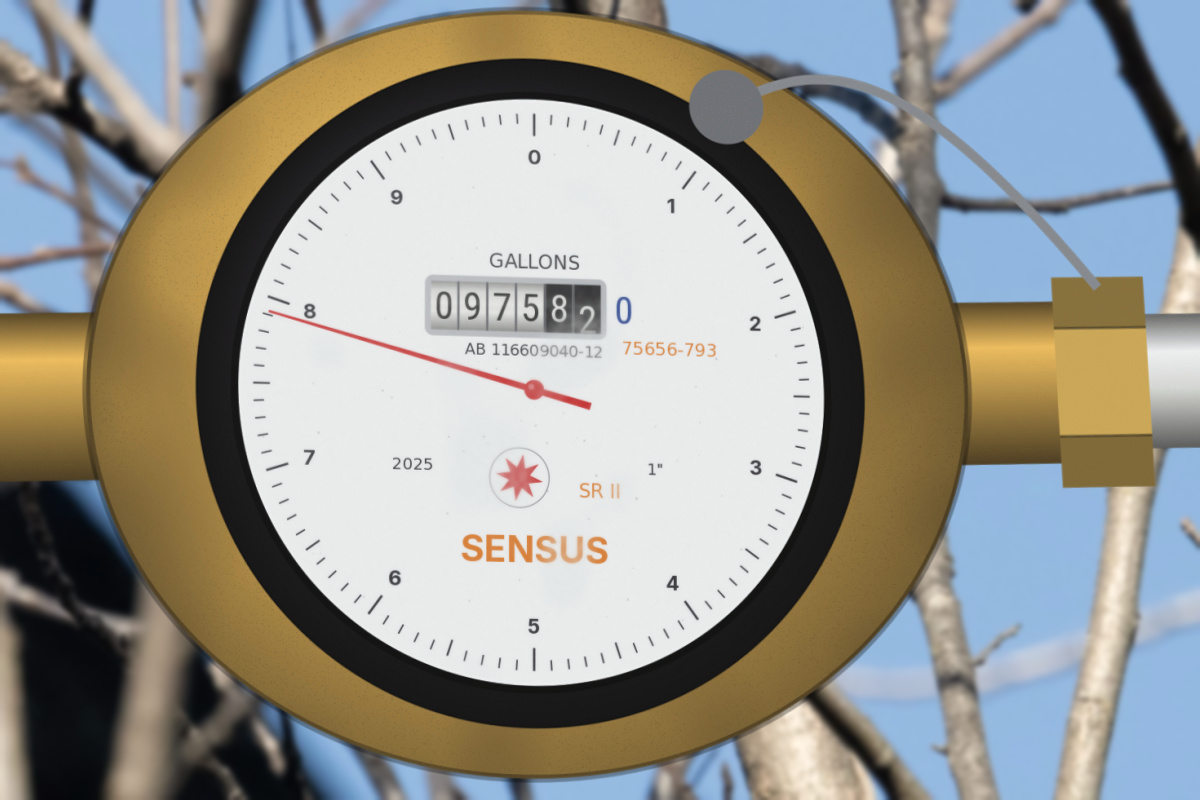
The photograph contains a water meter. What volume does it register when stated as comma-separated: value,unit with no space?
975817.9,gal
